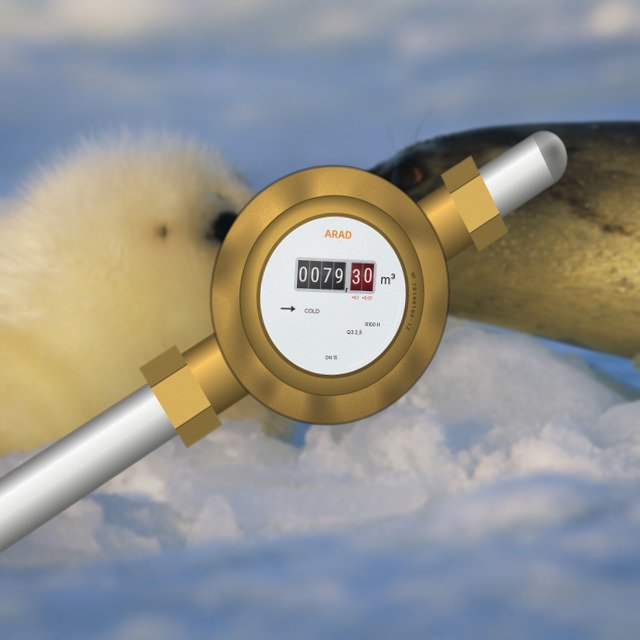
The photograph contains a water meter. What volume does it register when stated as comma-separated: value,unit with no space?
79.30,m³
